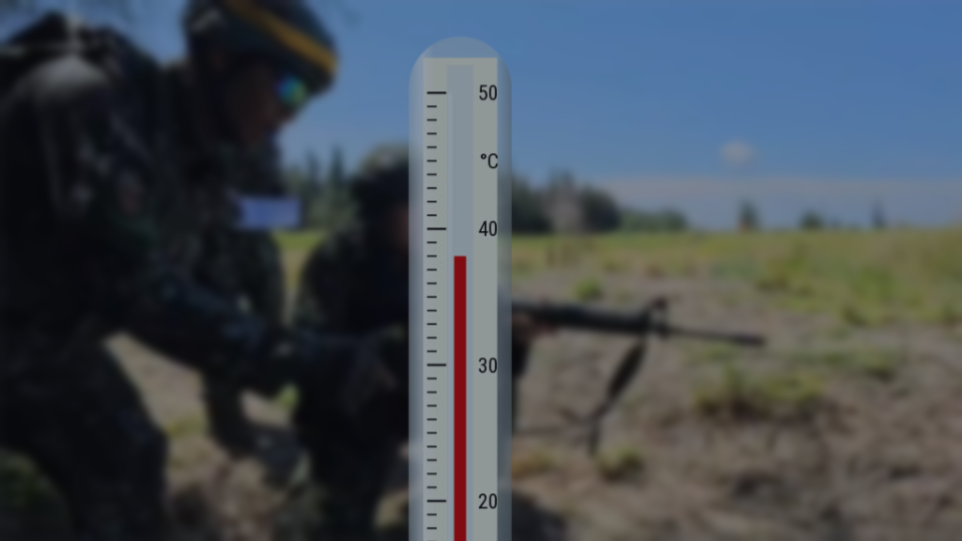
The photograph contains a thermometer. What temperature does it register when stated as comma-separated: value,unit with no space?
38,°C
